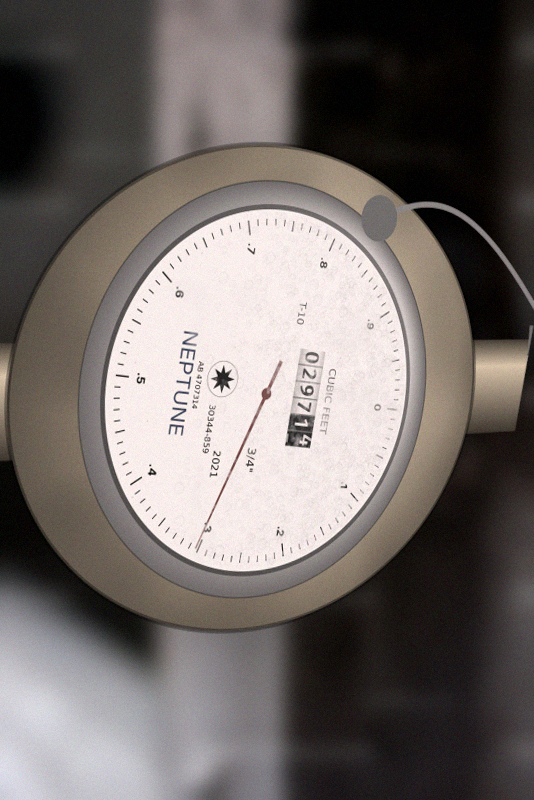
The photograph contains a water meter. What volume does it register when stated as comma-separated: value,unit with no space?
29714.30,ft³
